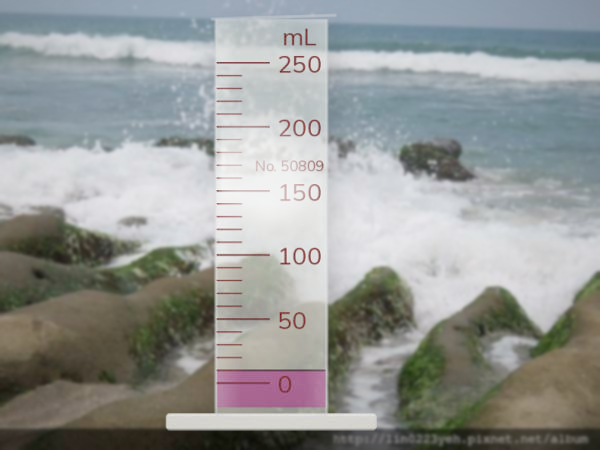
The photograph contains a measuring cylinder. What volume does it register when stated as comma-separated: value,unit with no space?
10,mL
